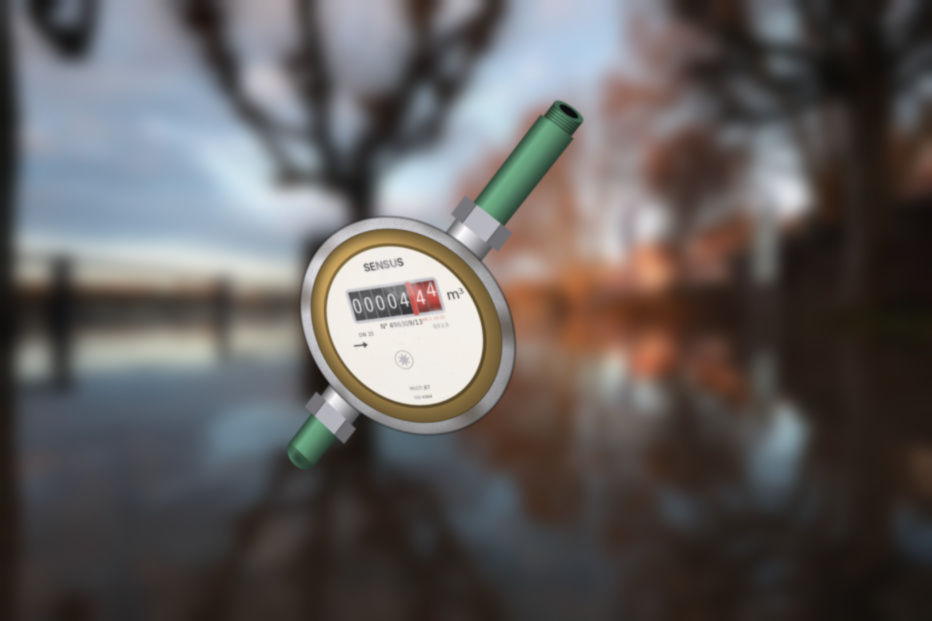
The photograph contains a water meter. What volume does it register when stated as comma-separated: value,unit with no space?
4.44,m³
